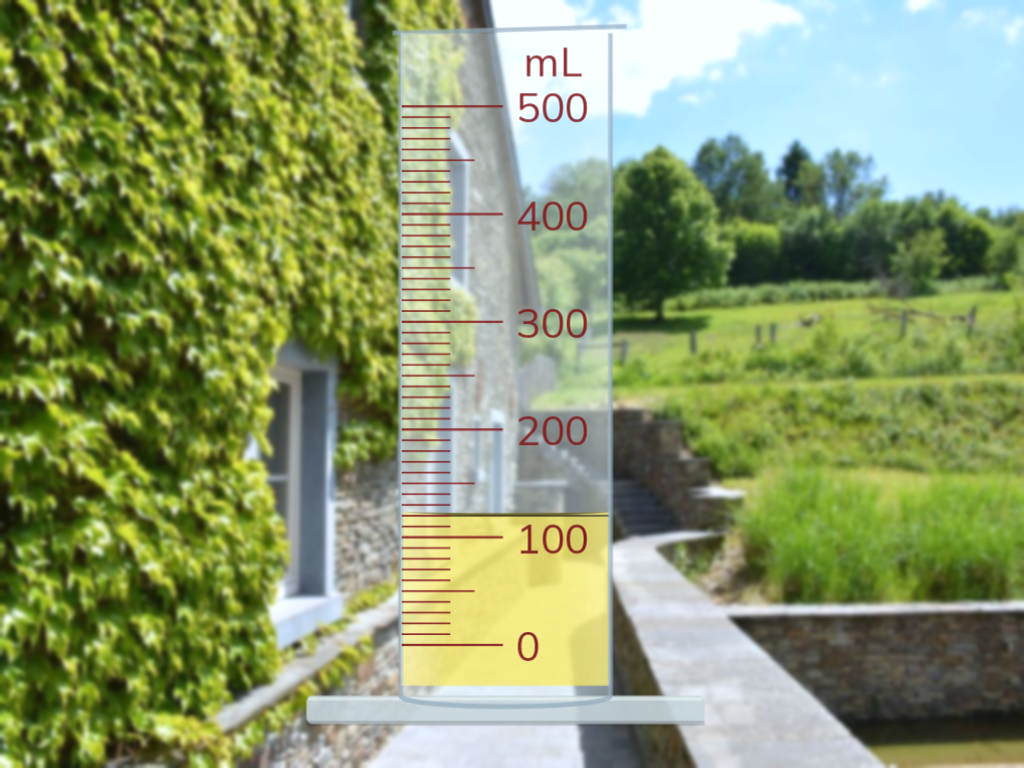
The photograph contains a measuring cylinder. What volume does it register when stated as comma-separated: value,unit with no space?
120,mL
